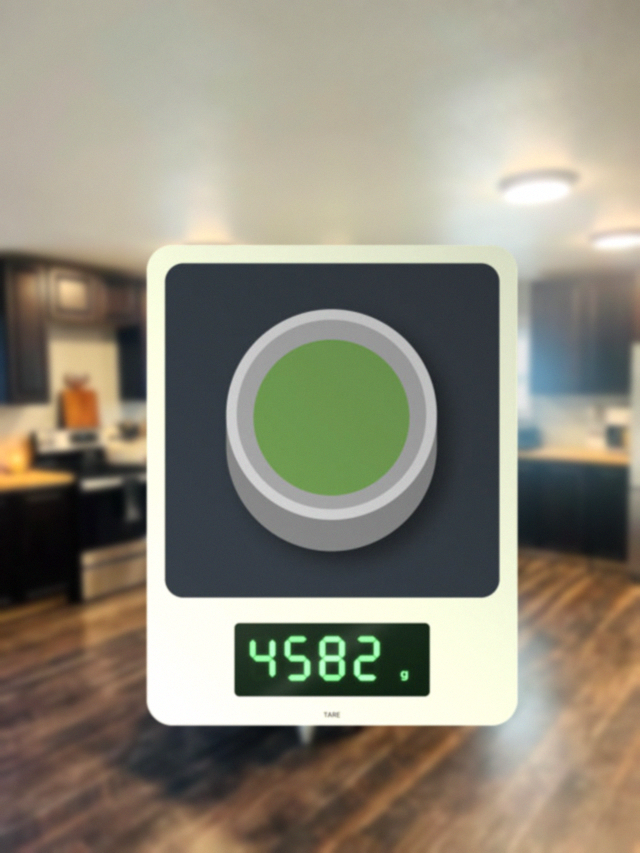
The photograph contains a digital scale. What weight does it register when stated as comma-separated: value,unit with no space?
4582,g
